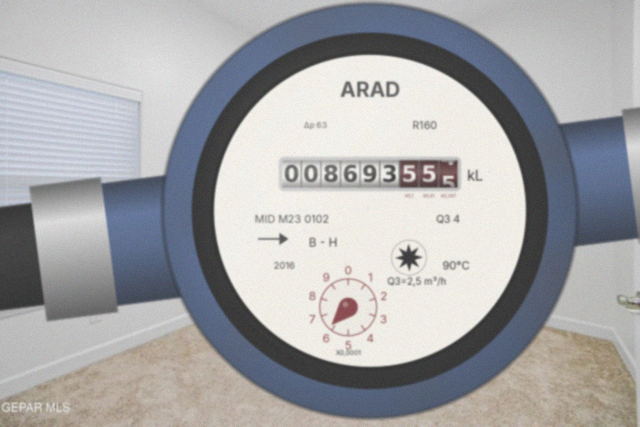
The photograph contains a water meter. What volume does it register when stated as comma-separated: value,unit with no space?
8693.5546,kL
